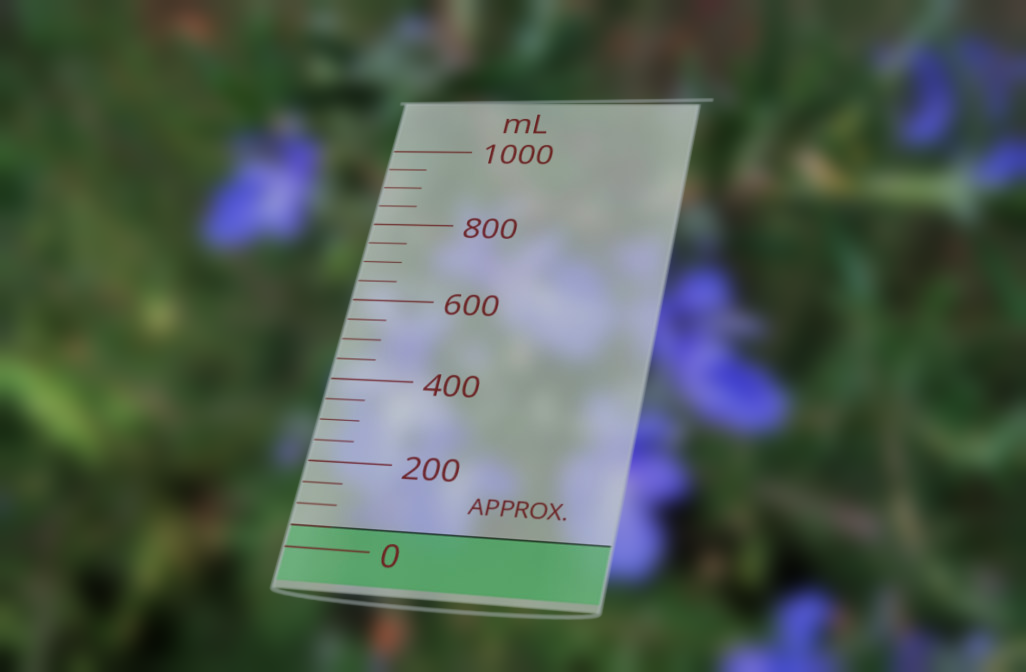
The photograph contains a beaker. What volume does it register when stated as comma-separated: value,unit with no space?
50,mL
